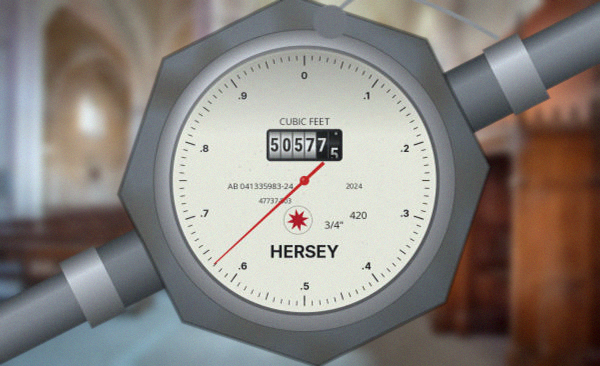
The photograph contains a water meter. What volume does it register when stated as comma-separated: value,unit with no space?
505774.63,ft³
